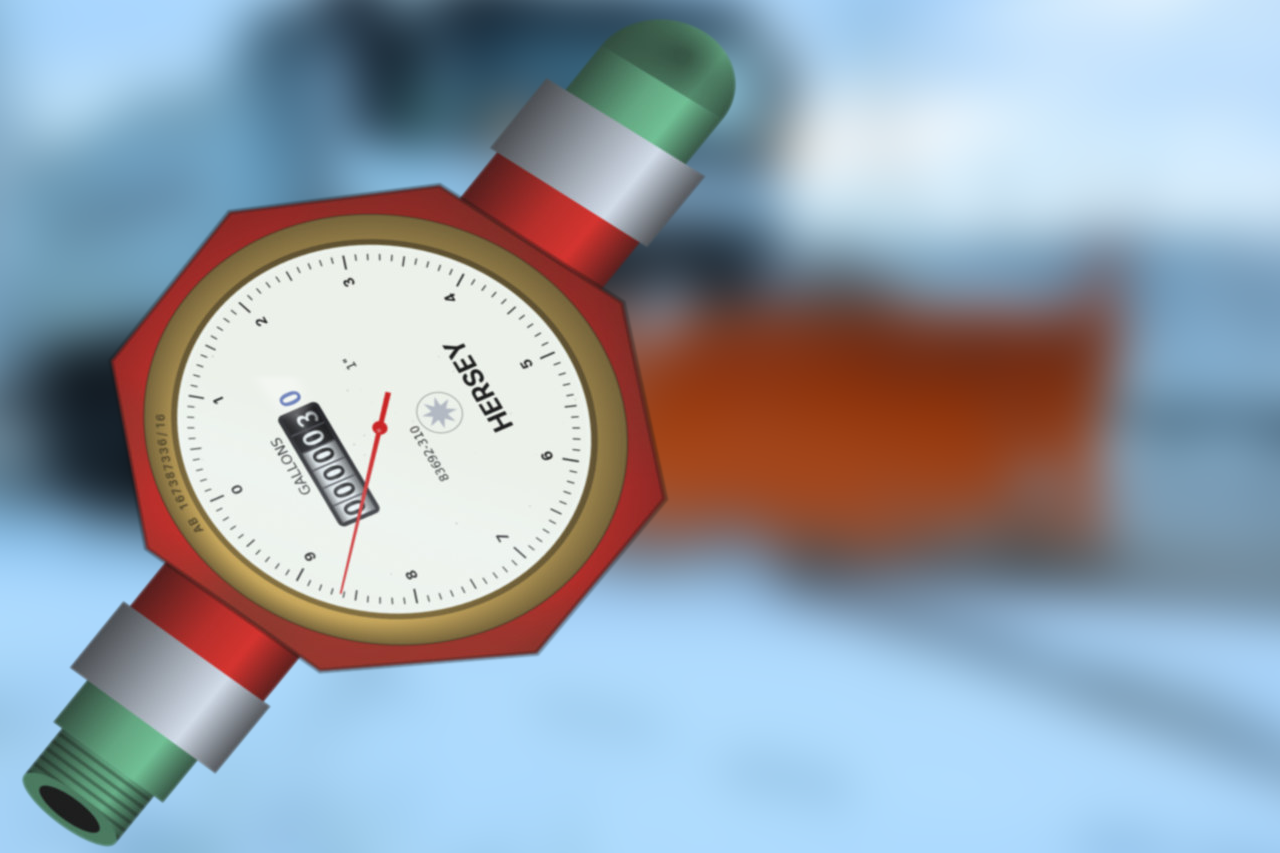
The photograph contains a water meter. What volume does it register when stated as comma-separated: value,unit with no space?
28.6,gal
